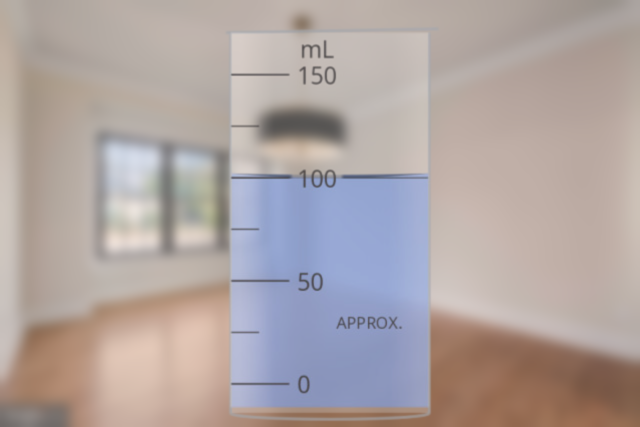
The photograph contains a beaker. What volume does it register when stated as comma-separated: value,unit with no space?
100,mL
